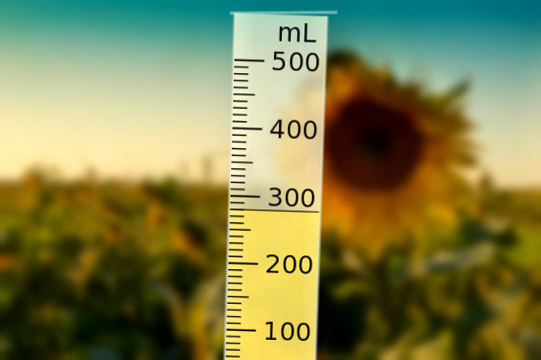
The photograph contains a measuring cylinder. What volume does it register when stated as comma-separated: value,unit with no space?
280,mL
